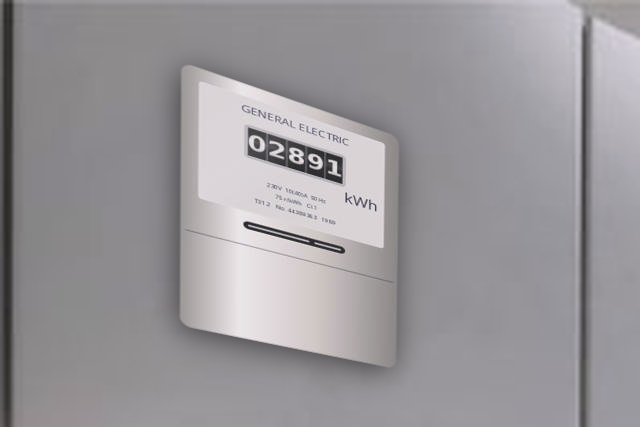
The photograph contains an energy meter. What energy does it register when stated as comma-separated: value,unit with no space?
2891,kWh
